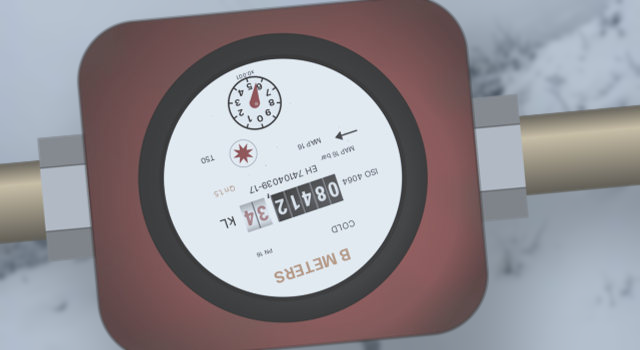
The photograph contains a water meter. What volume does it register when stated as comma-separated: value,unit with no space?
8412.345,kL
